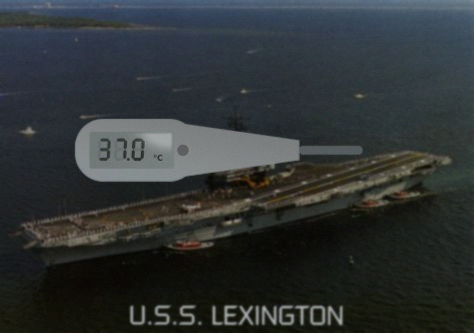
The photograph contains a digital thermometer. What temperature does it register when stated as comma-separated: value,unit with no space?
37.0,°C
